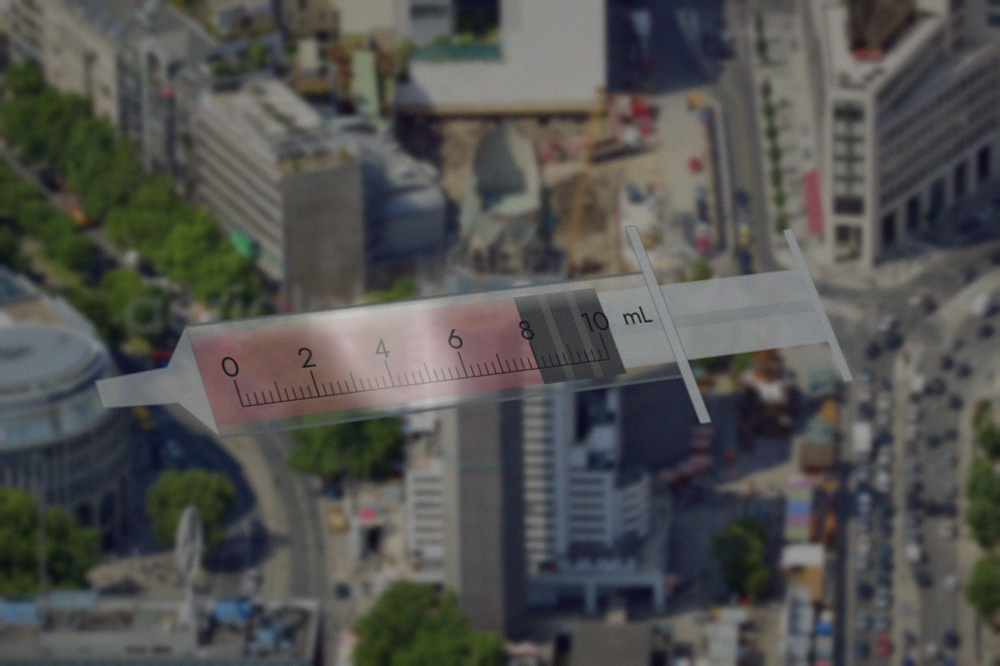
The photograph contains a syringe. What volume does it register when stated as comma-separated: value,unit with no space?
8,mL
